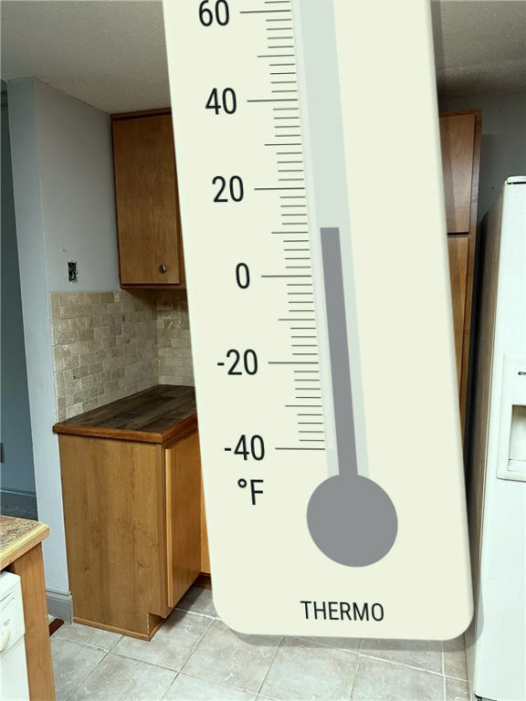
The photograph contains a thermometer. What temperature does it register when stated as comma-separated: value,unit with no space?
11,°F
